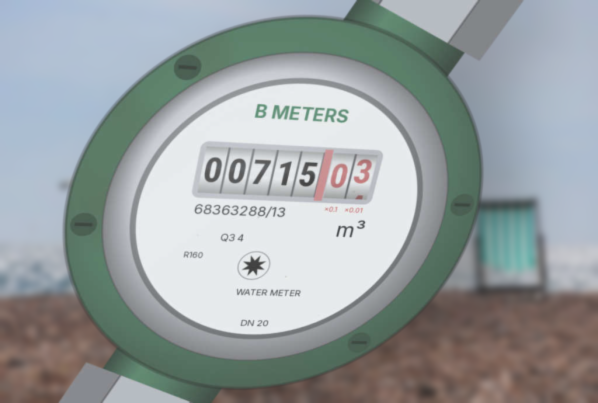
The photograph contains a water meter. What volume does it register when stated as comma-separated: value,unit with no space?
715.03,m³
